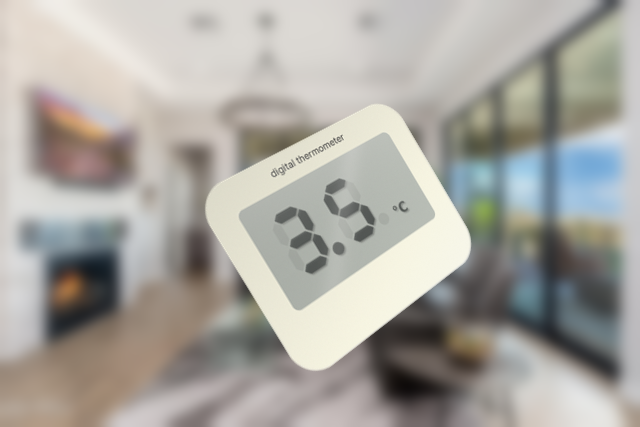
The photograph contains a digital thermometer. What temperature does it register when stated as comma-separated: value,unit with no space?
3.5,°C
